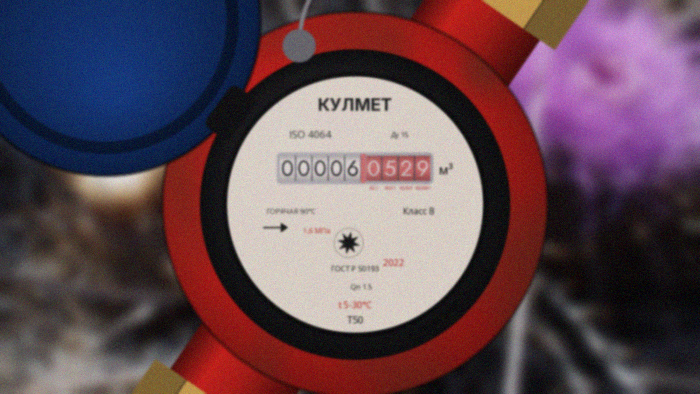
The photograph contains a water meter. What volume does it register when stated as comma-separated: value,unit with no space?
6.0529,m³
